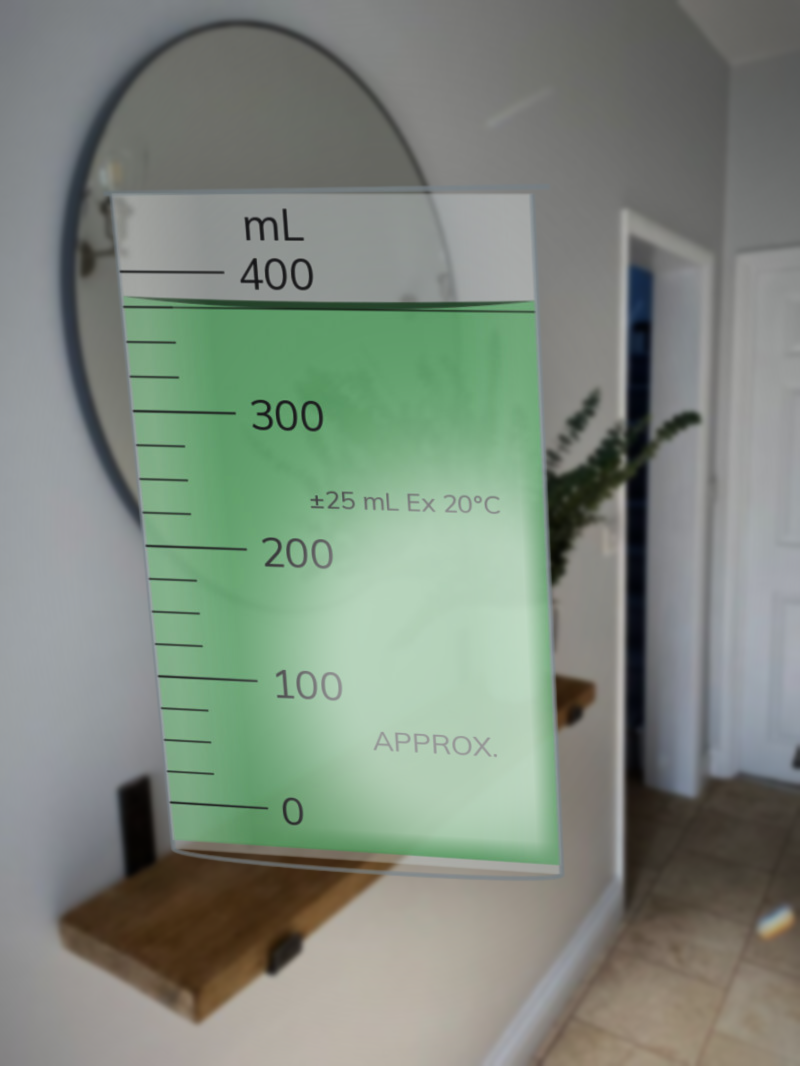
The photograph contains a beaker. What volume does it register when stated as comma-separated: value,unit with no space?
375,mL
